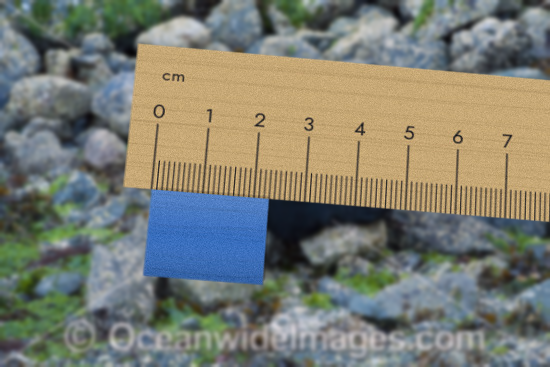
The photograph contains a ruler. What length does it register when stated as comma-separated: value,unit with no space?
2.3,cm
